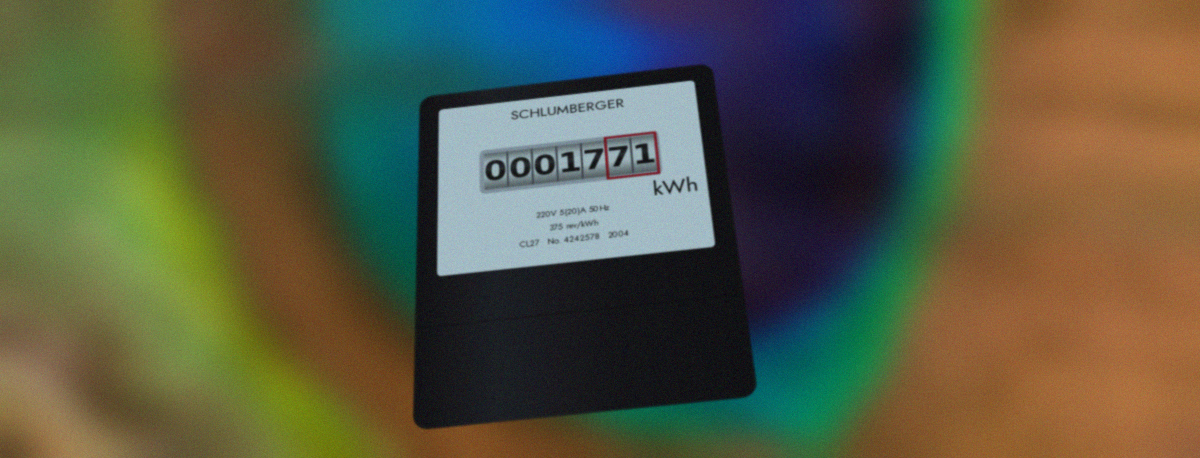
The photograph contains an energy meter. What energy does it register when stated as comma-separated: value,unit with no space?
17.71,kWh
